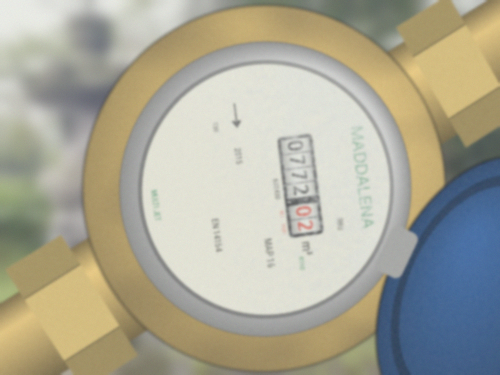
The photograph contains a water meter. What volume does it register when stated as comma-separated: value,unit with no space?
772.02,m³
